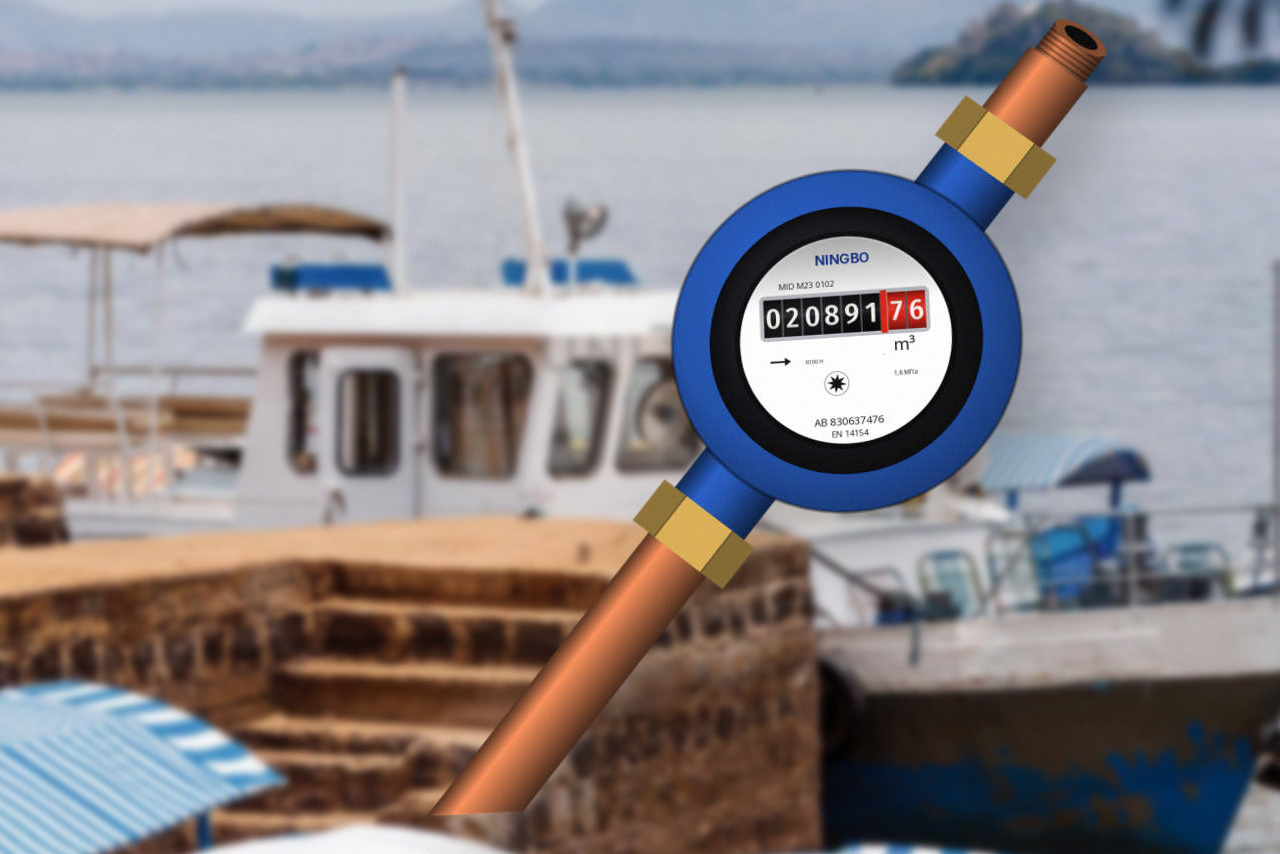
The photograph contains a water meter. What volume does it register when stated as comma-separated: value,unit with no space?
20891.76,m³
